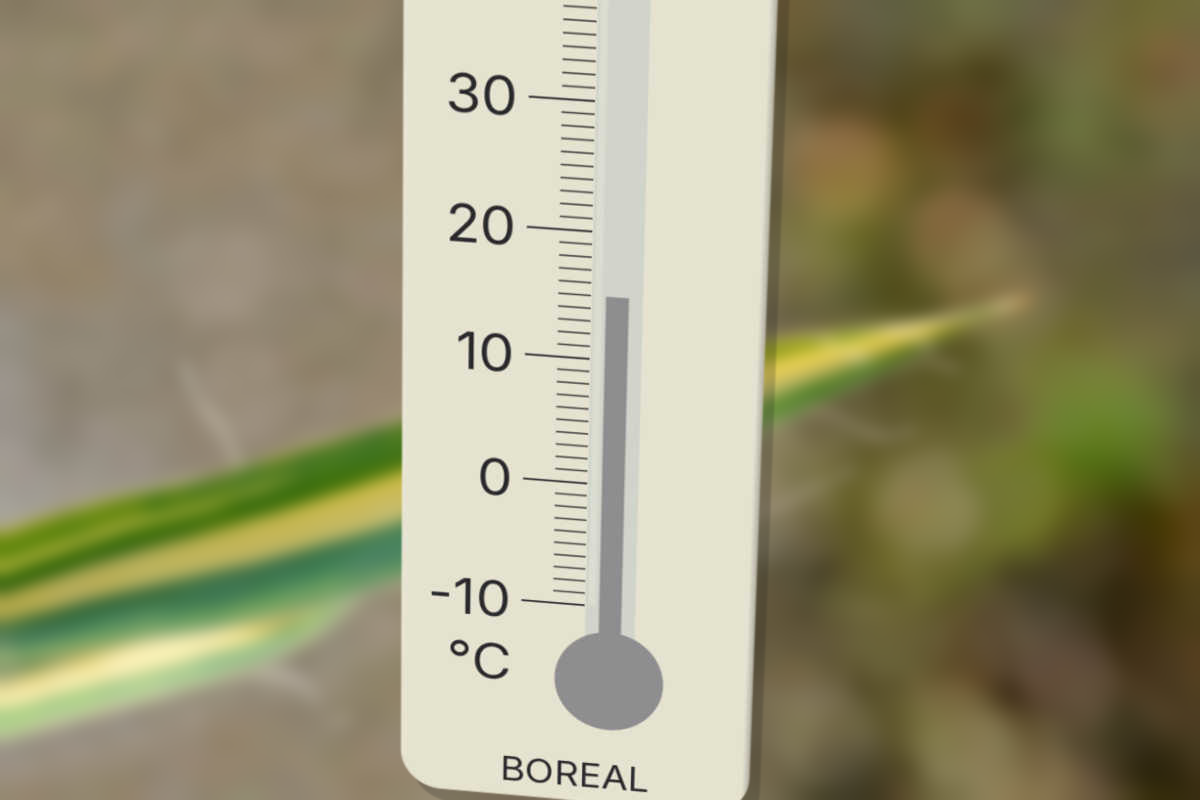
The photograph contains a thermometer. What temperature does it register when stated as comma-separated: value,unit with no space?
15,°C
